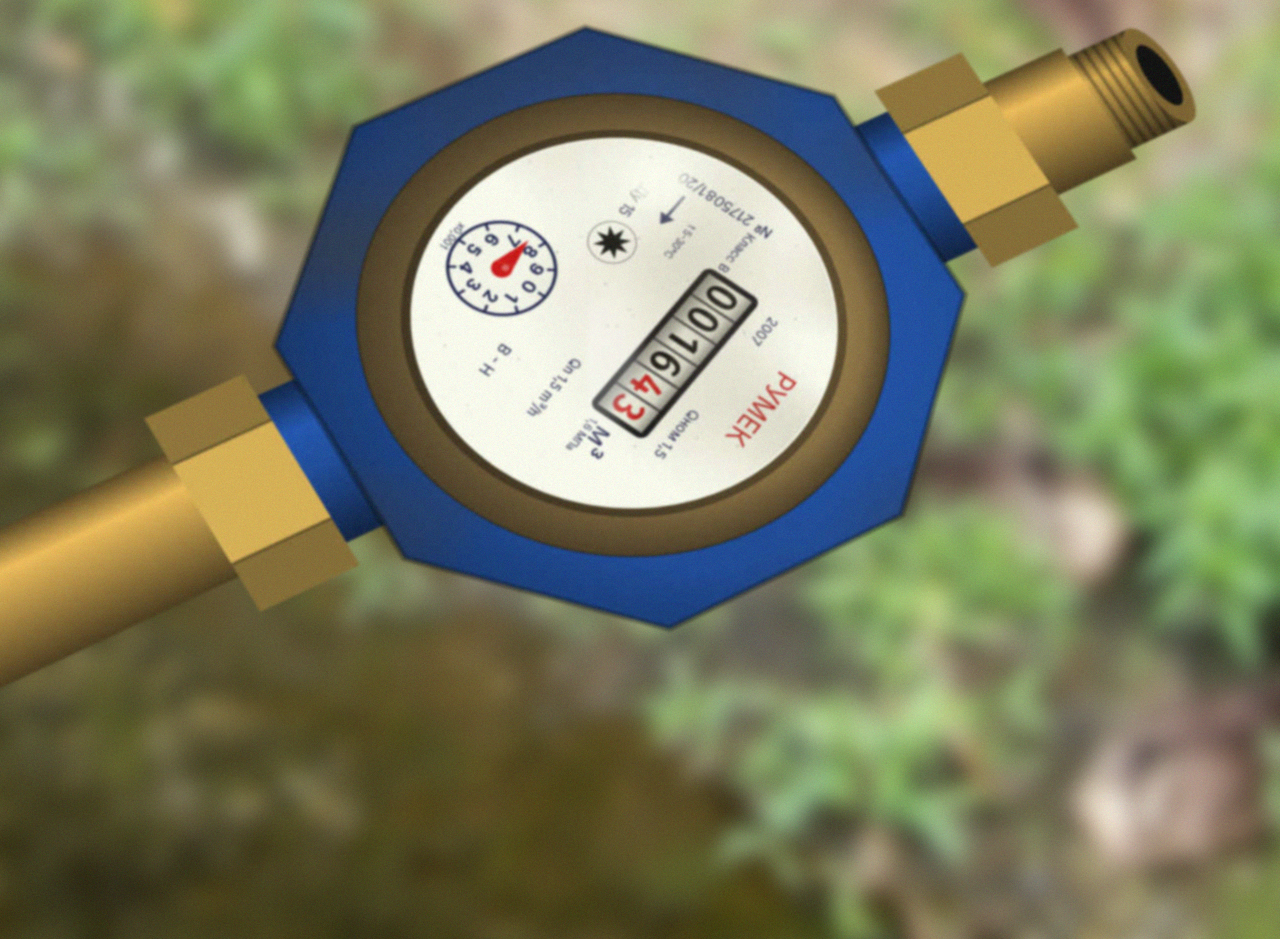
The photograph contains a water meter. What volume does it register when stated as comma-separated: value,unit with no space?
16.437,m³
